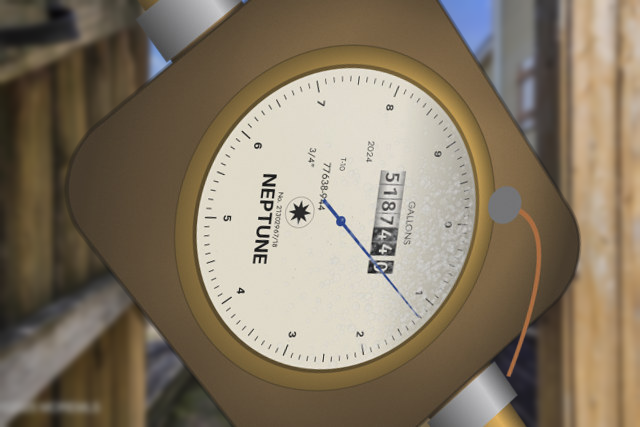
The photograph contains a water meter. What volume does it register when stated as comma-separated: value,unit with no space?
5187441.2,gal
